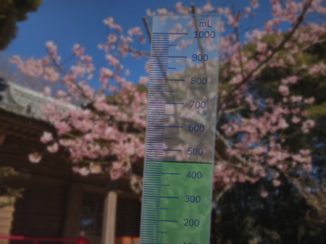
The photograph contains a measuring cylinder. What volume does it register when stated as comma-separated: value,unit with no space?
450,mL
